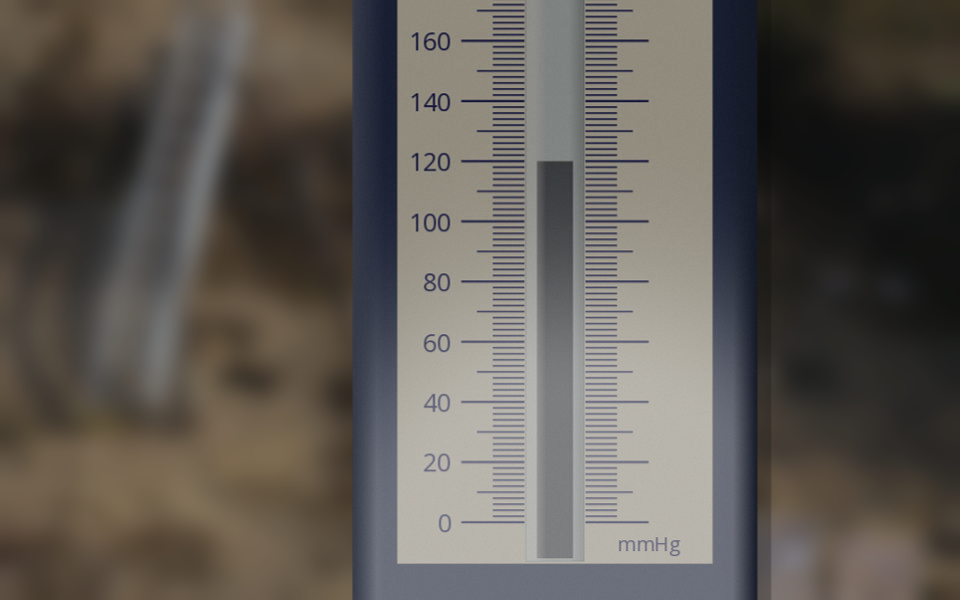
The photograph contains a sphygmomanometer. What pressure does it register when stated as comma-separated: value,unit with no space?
120,mmHg
